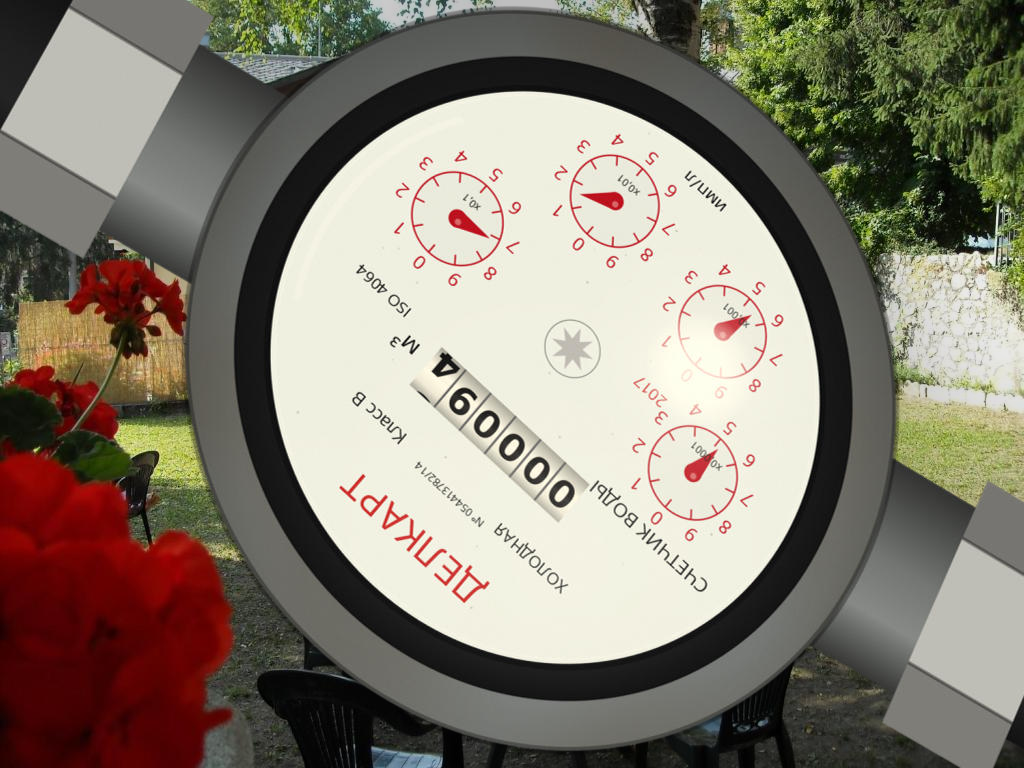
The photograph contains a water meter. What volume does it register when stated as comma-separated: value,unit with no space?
93.7155,m³
